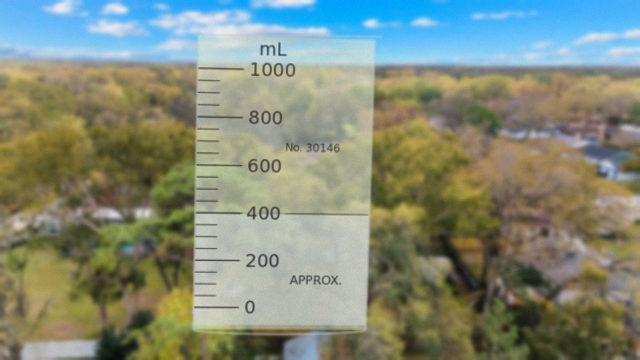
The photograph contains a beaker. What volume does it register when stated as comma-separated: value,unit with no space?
400,mL
